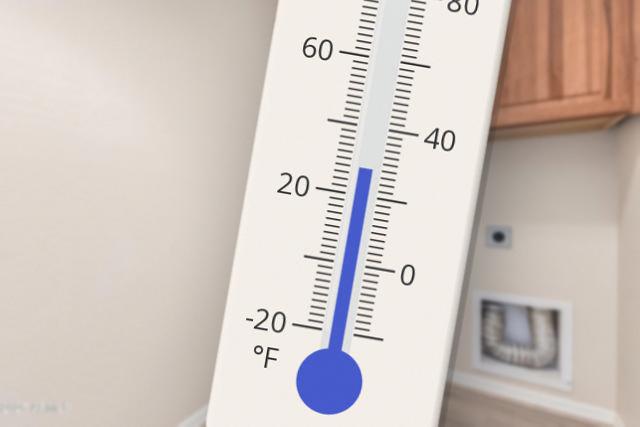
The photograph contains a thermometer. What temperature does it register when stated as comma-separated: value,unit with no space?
28,°F
